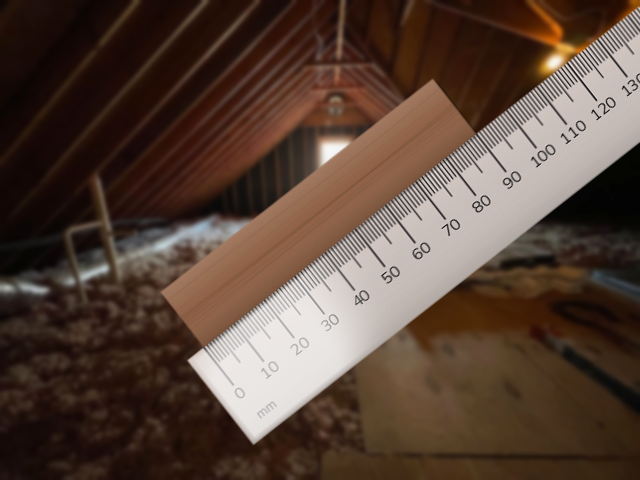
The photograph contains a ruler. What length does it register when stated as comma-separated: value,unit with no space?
90,mm
